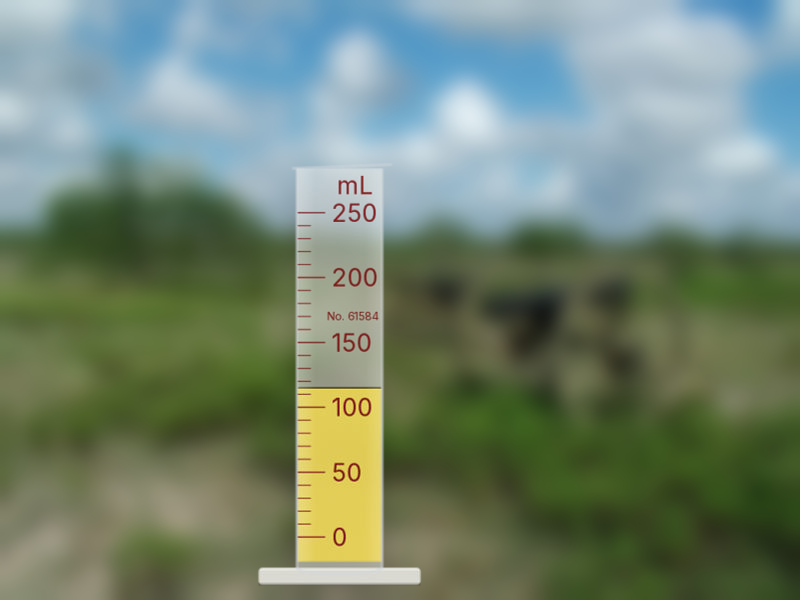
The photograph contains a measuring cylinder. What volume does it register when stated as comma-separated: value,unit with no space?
115,mL
